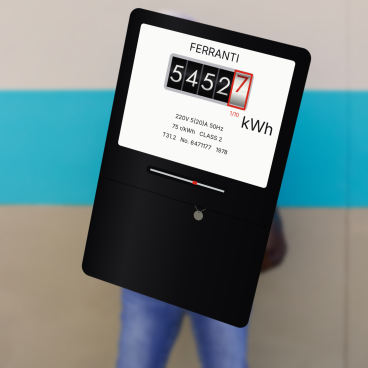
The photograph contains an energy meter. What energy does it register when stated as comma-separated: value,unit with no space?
5452.7,kWh
